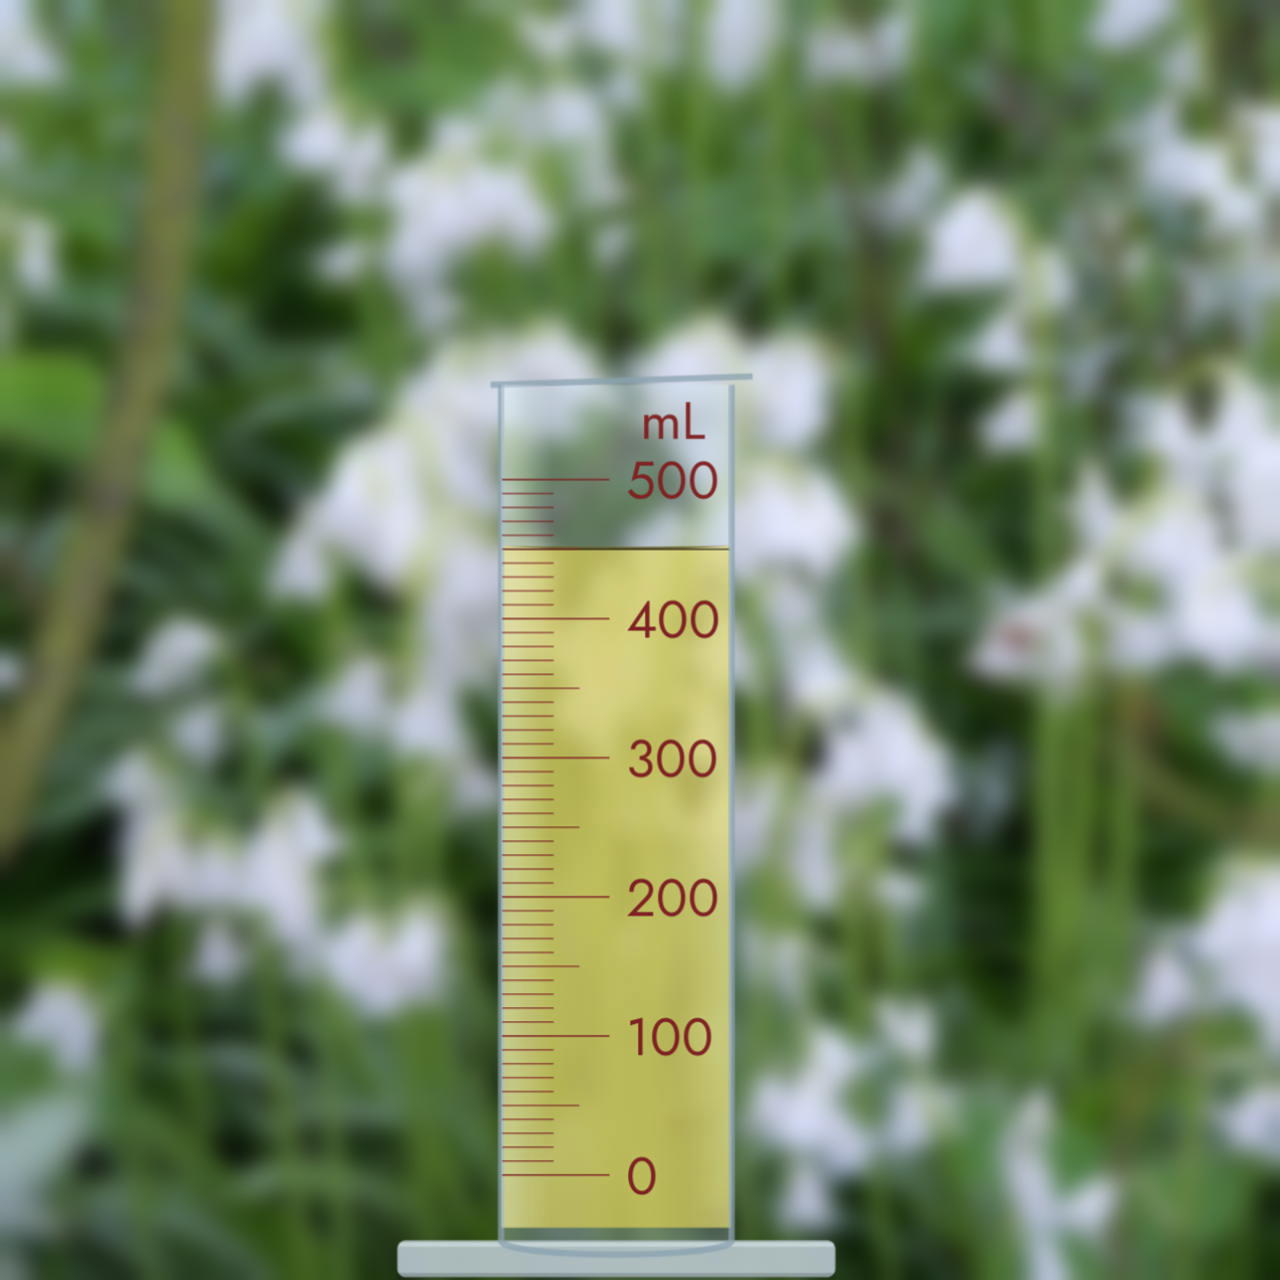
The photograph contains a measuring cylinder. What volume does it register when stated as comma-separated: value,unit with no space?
450,mL
